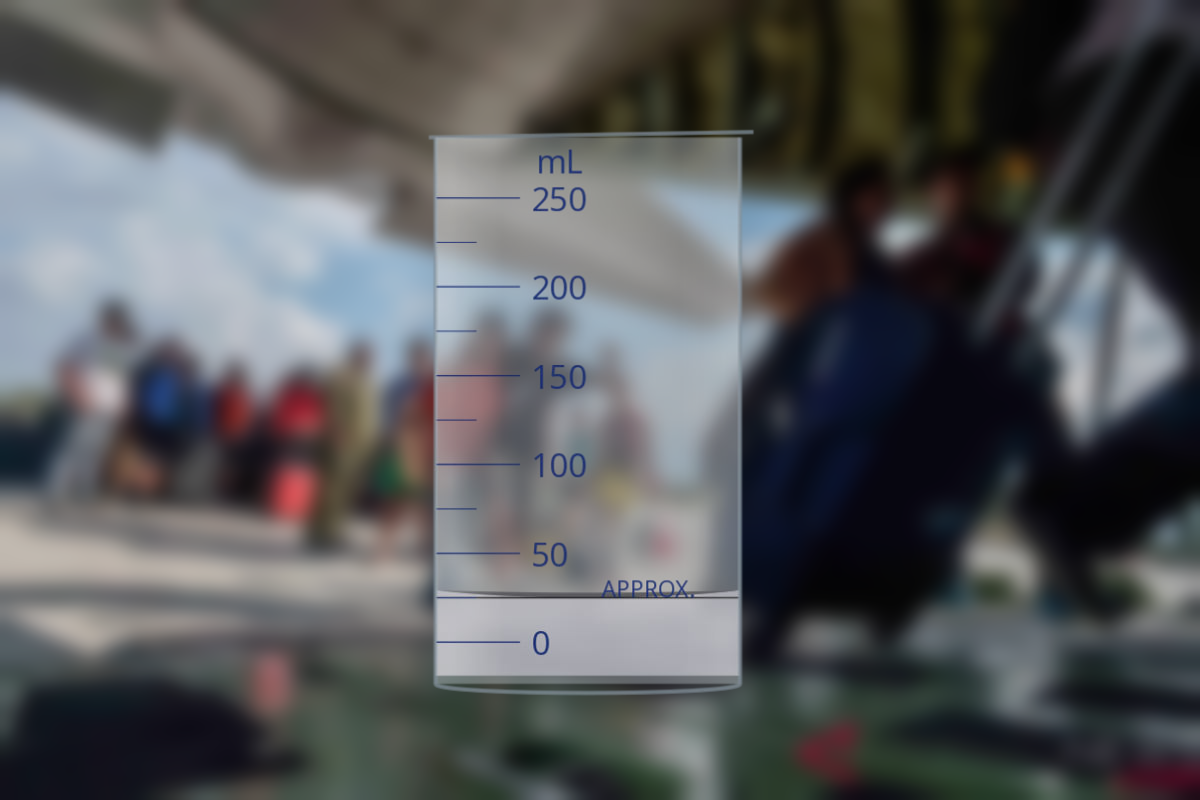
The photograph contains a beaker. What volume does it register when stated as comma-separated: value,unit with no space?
25,mL
